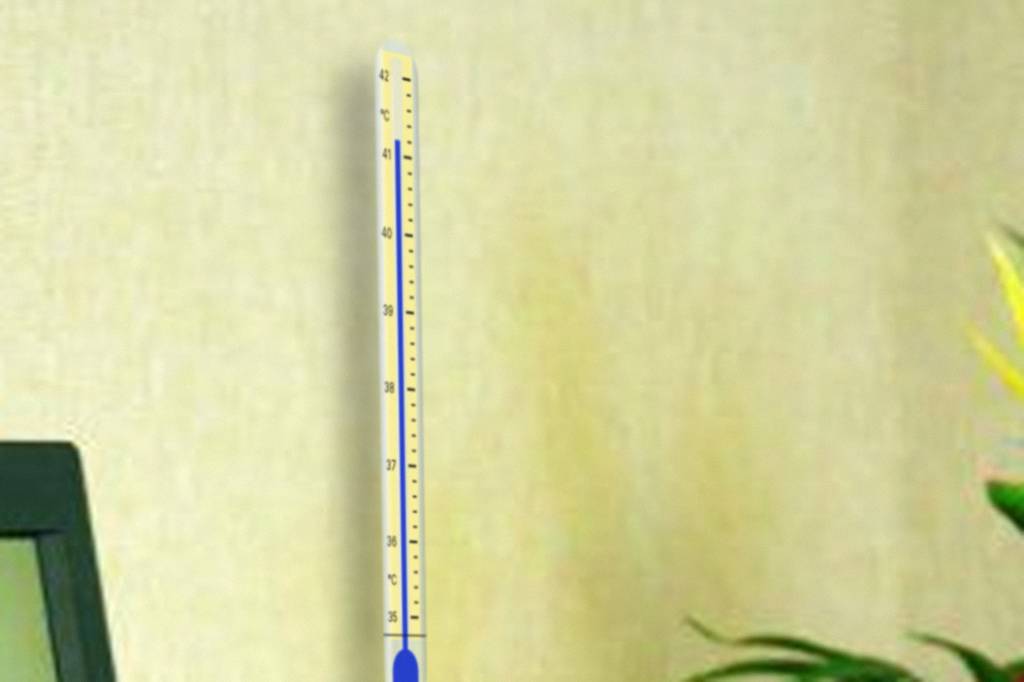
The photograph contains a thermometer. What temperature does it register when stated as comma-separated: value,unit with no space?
41.2,°C
